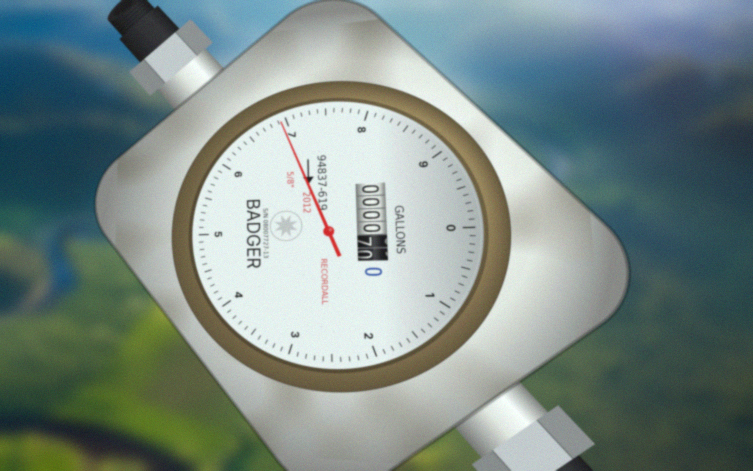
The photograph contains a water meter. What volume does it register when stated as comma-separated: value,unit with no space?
696.9,gal
